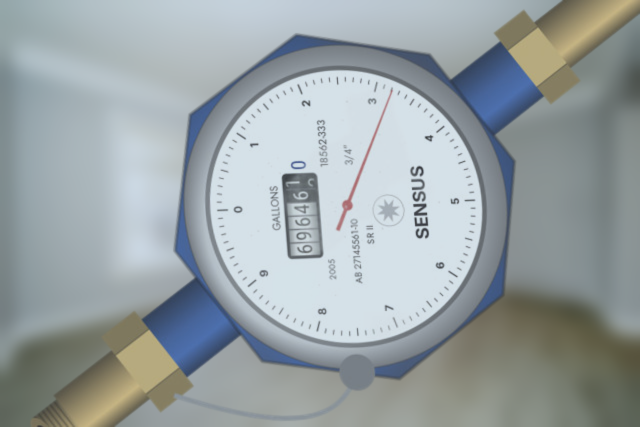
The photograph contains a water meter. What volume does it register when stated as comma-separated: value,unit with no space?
6964613.2,gal
